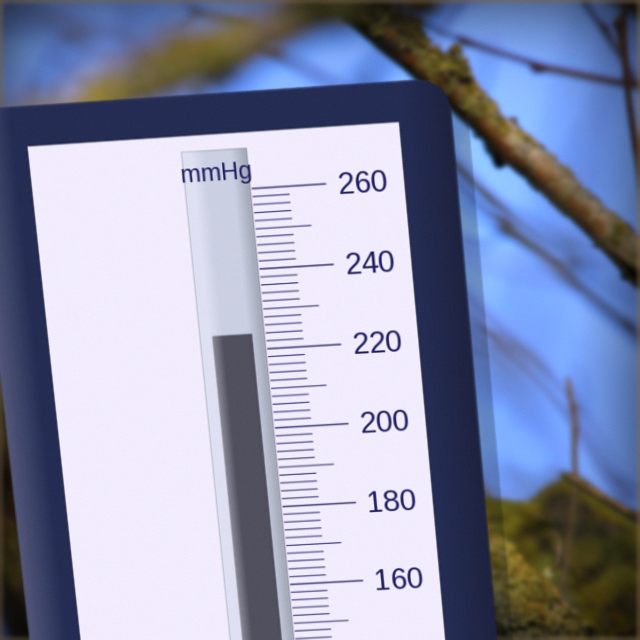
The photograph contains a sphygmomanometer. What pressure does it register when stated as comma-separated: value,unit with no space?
224,mmHg
